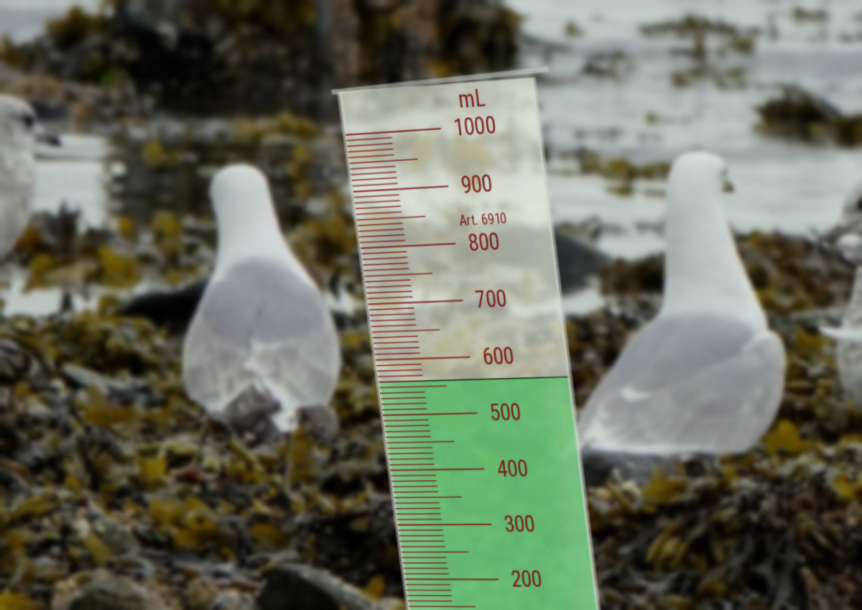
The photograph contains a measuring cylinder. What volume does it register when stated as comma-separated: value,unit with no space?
560,mL
